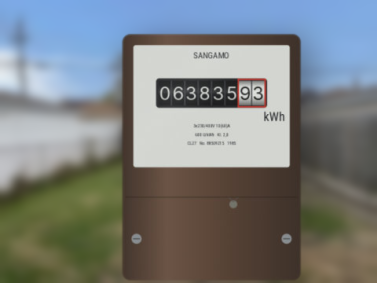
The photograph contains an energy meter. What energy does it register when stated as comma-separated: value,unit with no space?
63835.93,kWh
